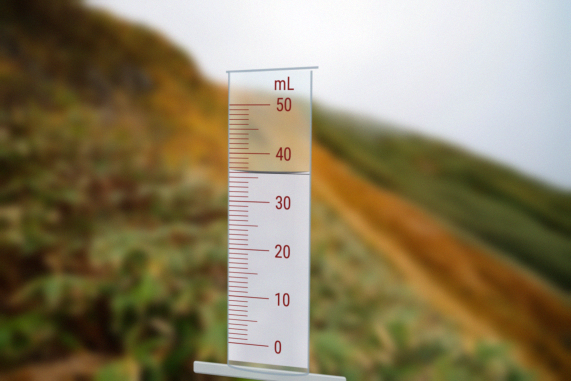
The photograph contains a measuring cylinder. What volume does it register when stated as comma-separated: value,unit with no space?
36,mL
